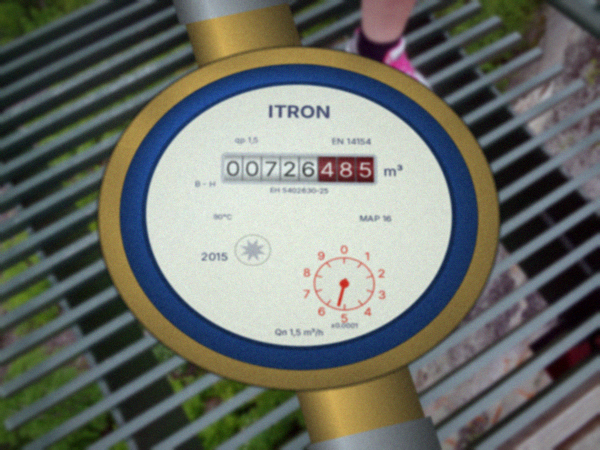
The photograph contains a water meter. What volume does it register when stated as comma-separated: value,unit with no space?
726.4855,m³
